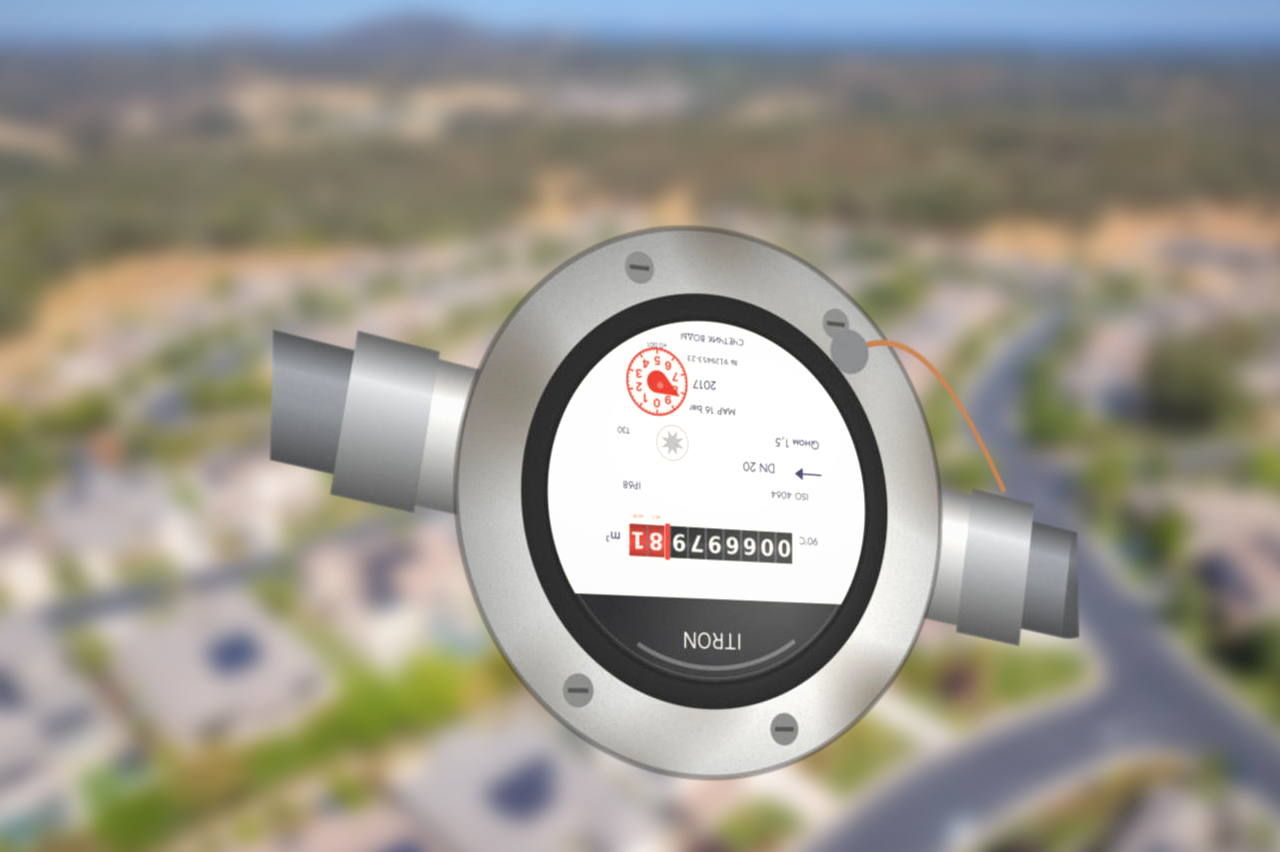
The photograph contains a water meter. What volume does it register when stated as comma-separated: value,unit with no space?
66979.818,m³
